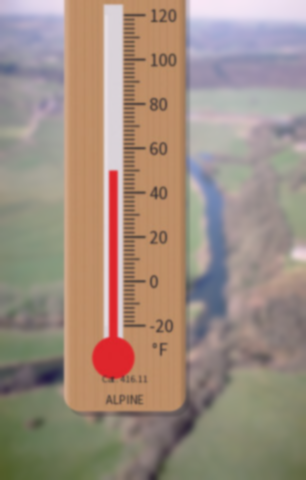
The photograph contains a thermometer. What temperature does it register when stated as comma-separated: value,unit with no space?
50,°F
